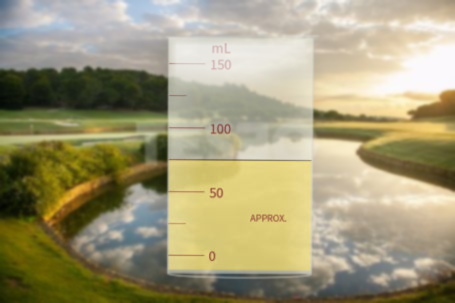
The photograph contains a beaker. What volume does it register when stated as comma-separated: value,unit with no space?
75,mL
